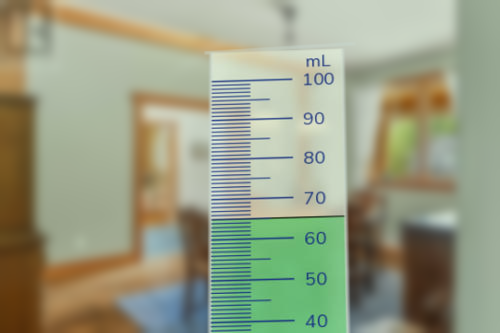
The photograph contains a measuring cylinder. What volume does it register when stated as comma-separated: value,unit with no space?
65,mL
